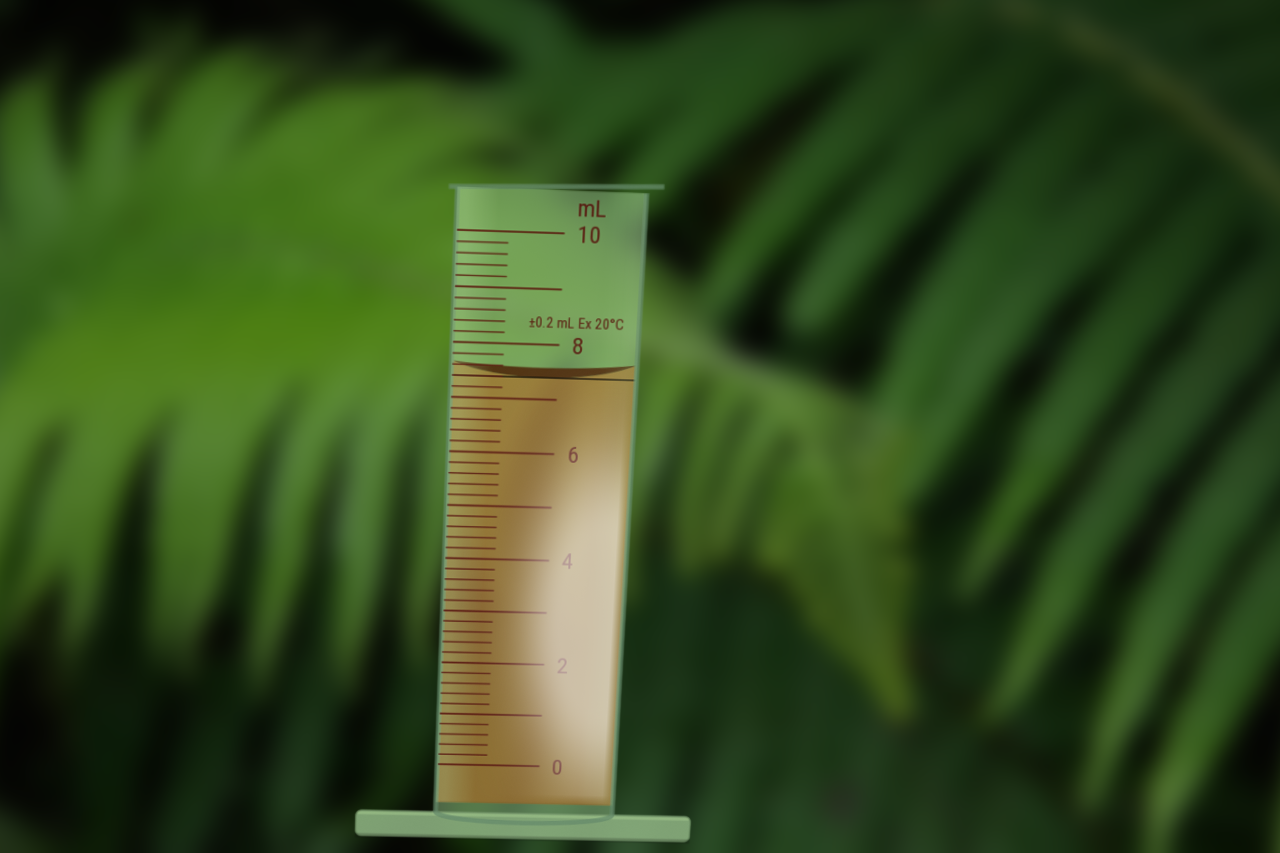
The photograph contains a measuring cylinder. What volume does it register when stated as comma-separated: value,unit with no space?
7.4,mL
